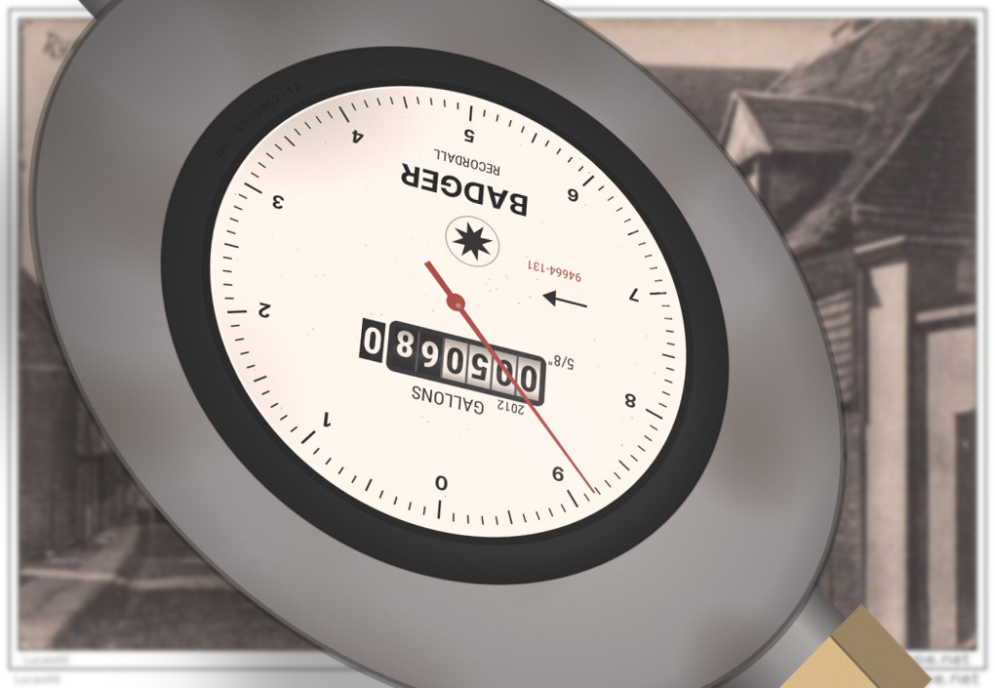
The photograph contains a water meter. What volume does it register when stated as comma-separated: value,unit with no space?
50678.8,gal
